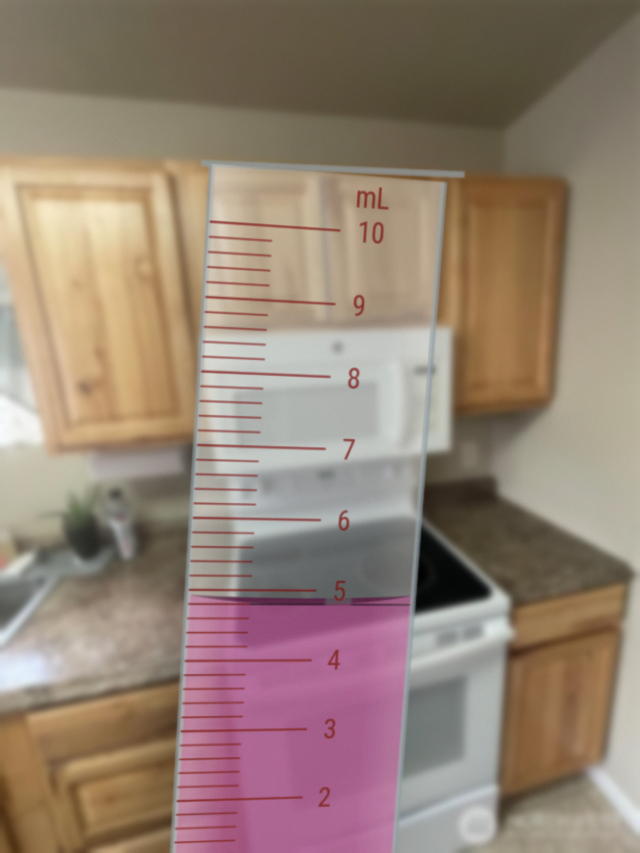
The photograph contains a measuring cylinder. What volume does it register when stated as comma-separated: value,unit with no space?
4.8,mL
